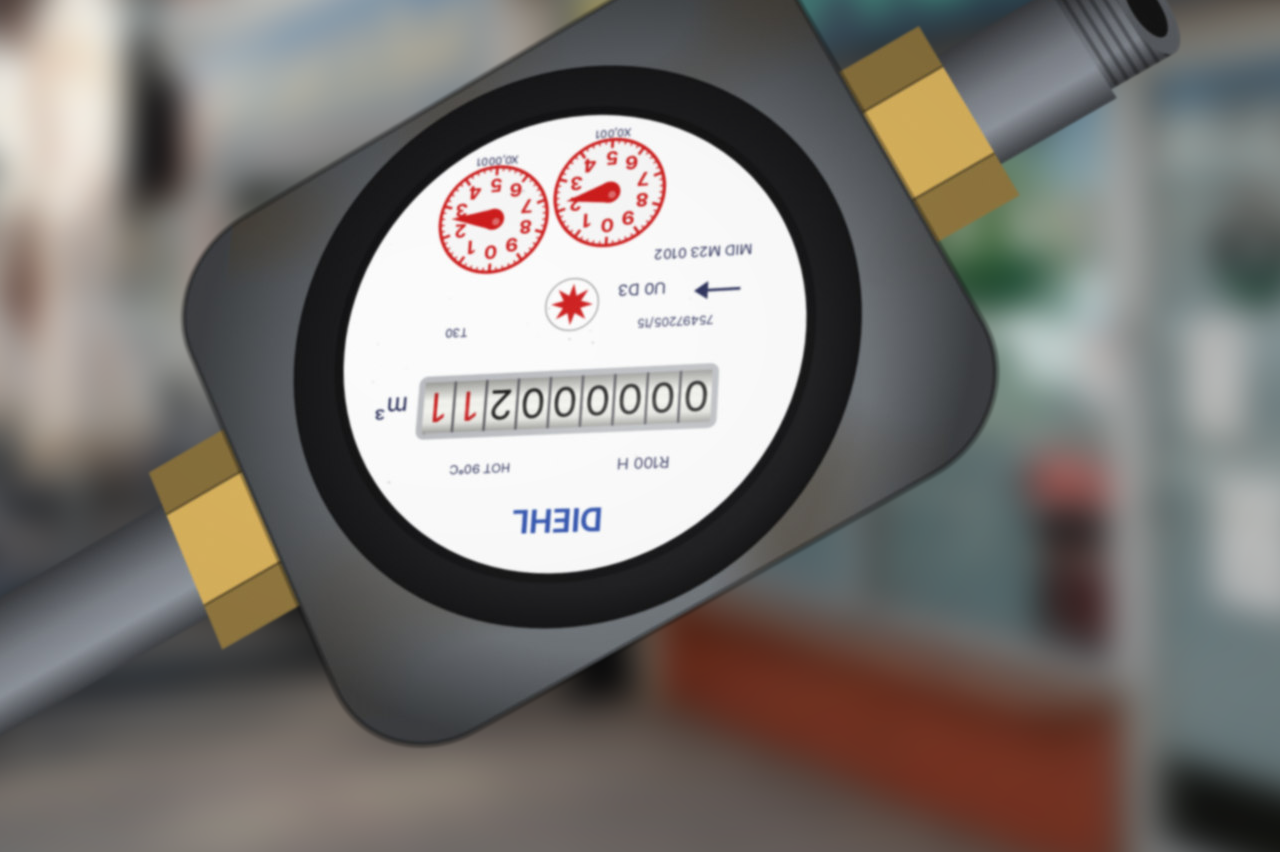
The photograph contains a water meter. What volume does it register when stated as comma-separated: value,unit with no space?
2.1122,m³
